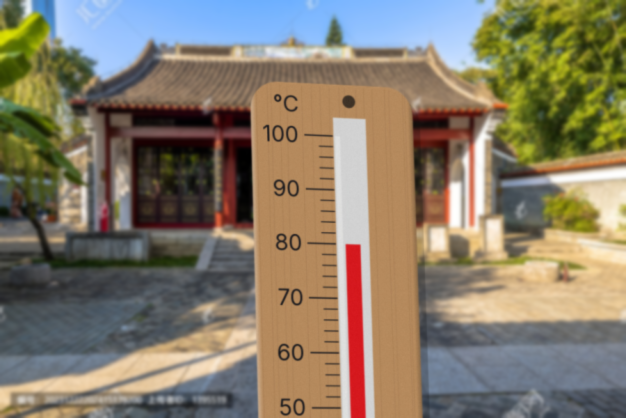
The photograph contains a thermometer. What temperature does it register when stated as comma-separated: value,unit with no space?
80,°C
